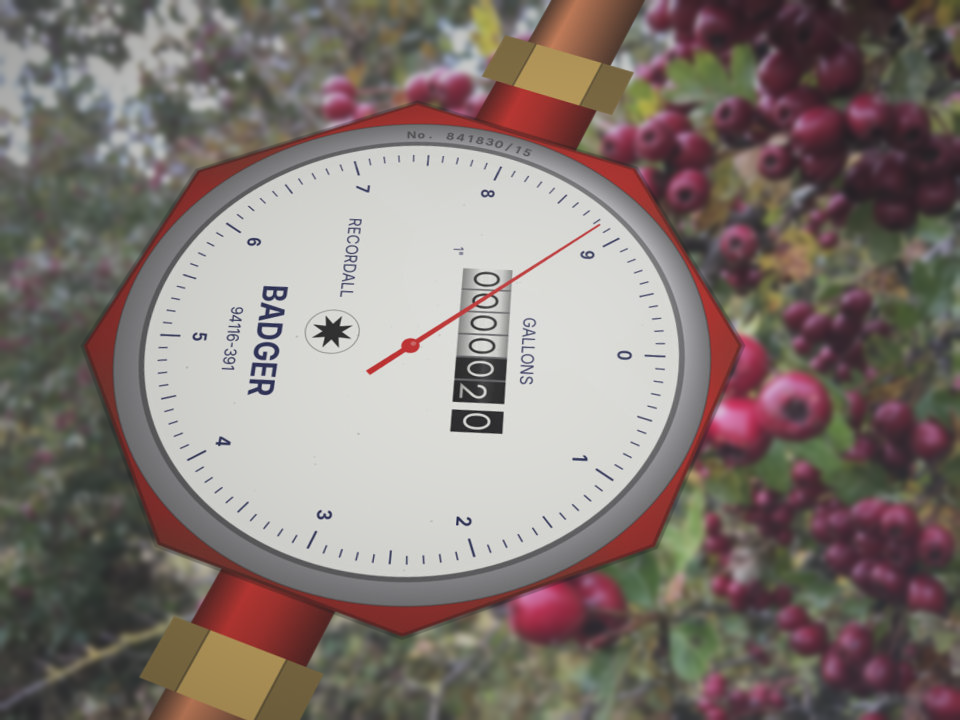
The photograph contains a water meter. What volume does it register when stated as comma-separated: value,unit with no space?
18.8,gal
